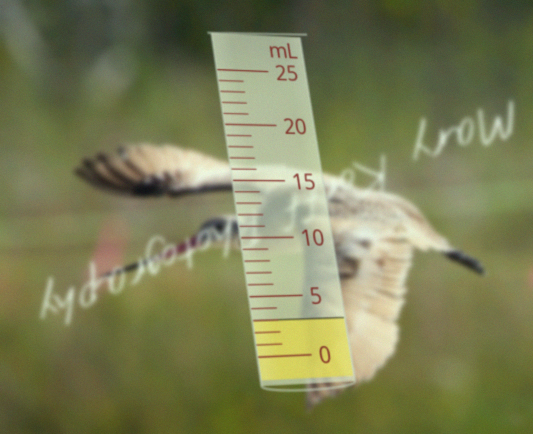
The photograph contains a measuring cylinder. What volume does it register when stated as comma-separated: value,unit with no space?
3,mL
